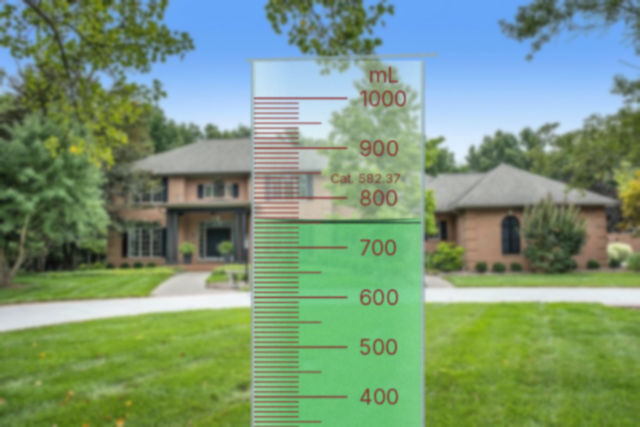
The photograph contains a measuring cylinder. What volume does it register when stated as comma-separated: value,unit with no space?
750,mL
